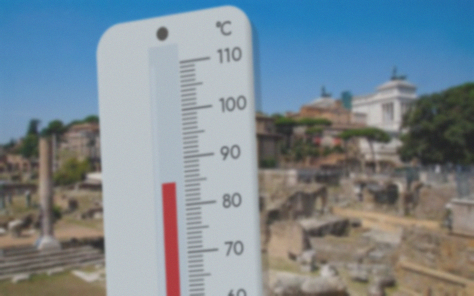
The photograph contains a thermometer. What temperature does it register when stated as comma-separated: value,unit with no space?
85,°C
